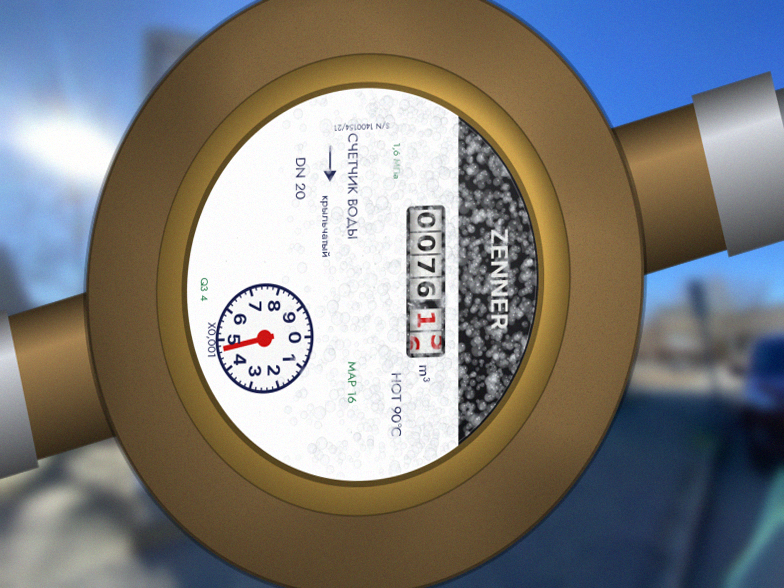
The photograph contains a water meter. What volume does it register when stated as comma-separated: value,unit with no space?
76.154,m³
